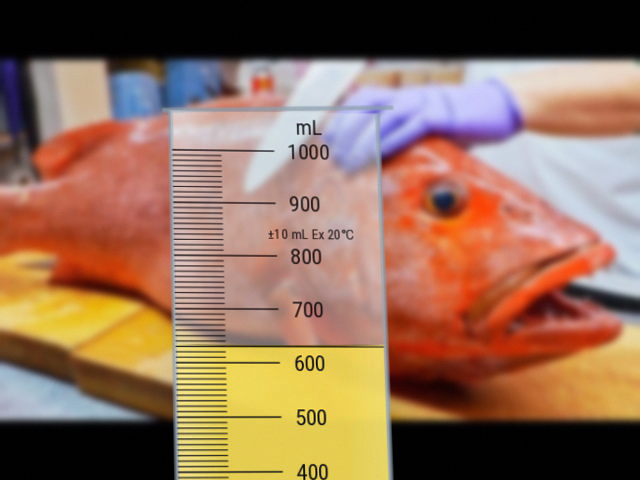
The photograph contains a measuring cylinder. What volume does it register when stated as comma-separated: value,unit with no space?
630,mL
